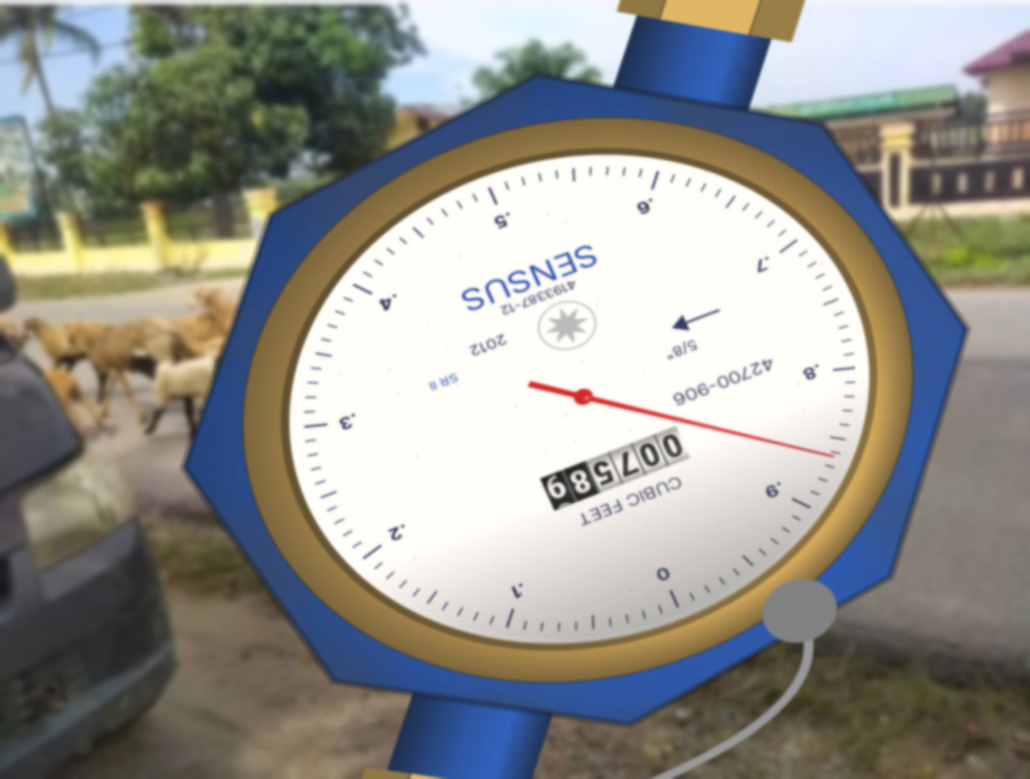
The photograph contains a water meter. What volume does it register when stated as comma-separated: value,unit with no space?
7588.86,ft³
